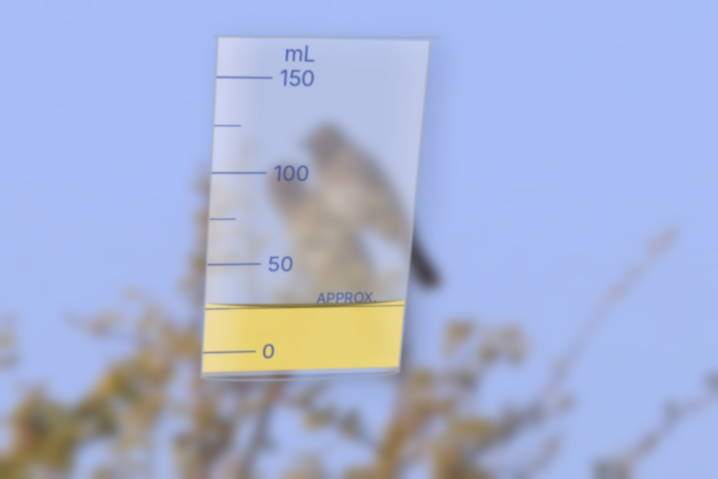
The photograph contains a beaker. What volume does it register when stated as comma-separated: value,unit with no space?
25,mL
